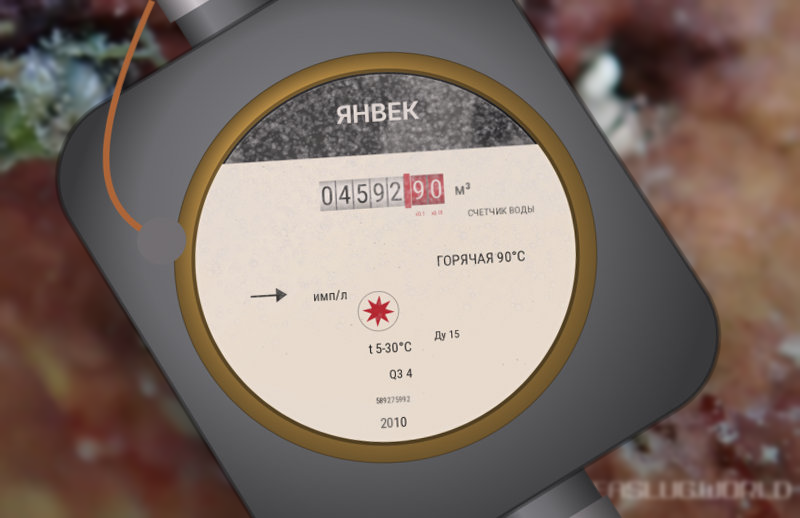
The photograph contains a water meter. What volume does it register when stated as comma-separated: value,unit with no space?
4592.90,m³
